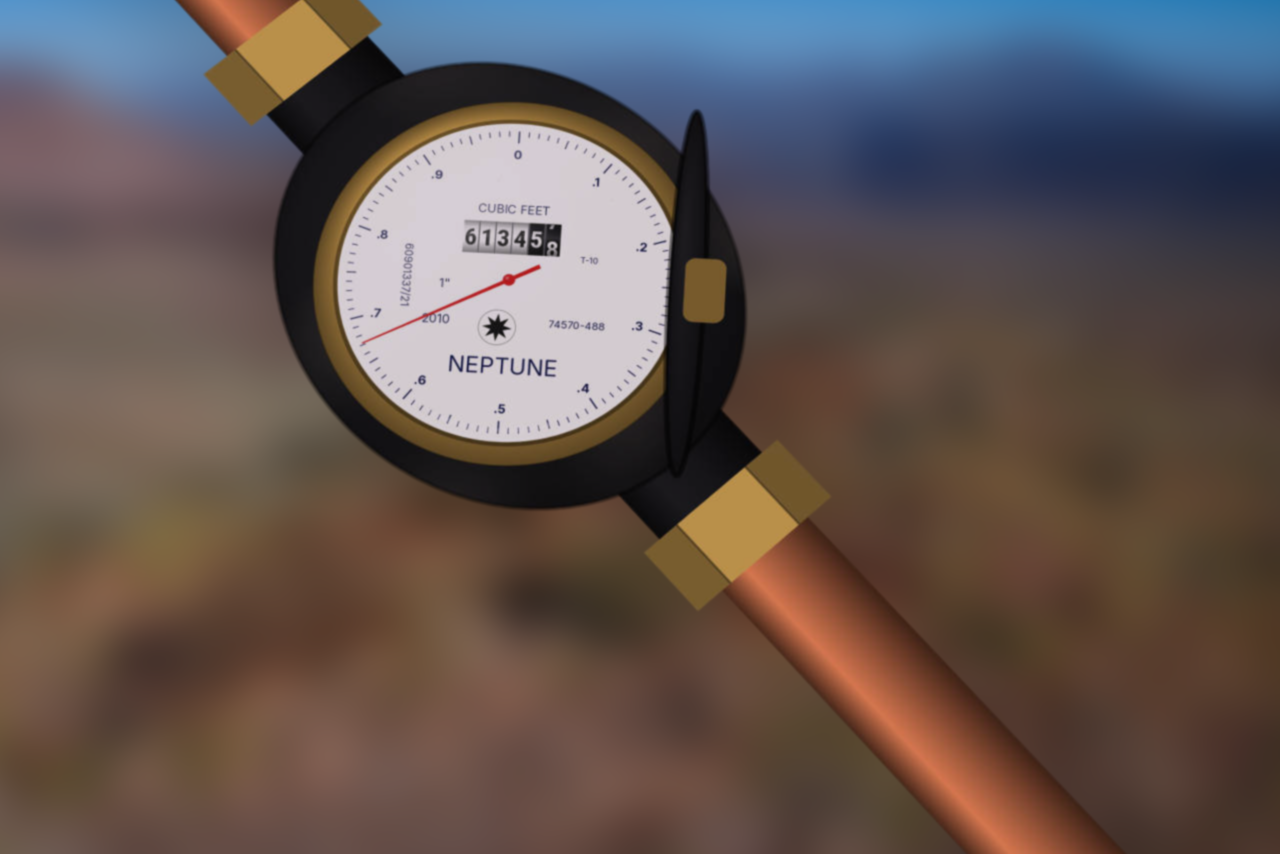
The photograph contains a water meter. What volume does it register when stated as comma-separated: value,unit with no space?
613457.67,ft³
